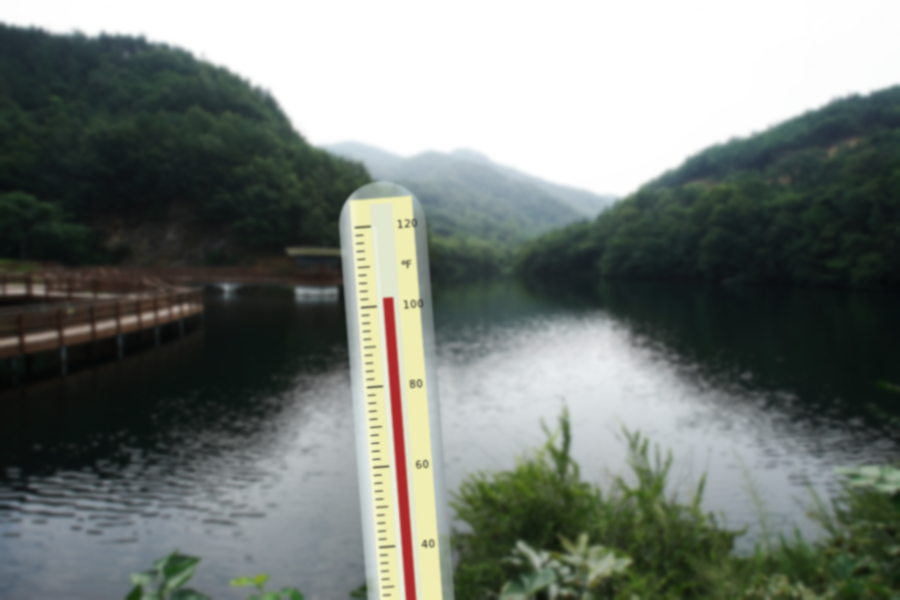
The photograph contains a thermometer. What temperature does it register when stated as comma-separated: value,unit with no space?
102,°F
